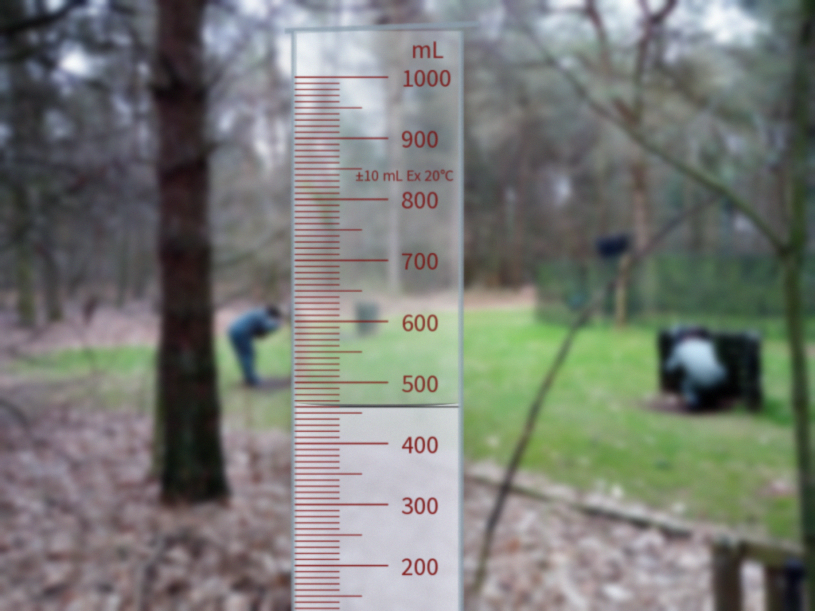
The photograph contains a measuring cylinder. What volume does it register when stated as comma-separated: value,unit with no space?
460,mL
